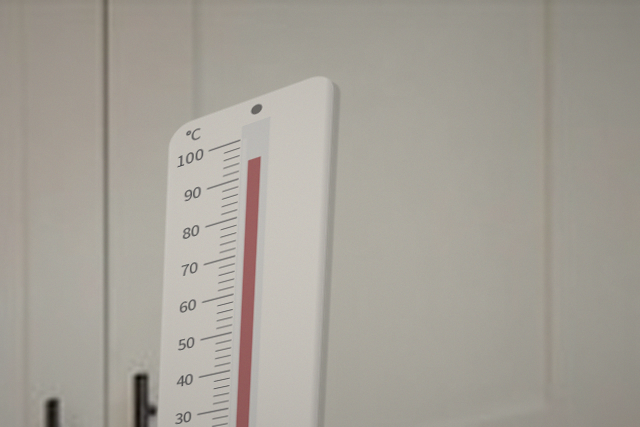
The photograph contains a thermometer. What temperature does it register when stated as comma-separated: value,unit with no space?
94,°C
